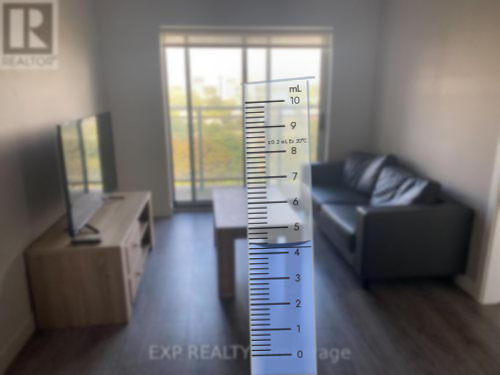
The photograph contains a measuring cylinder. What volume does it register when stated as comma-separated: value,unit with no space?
4.2,mL
